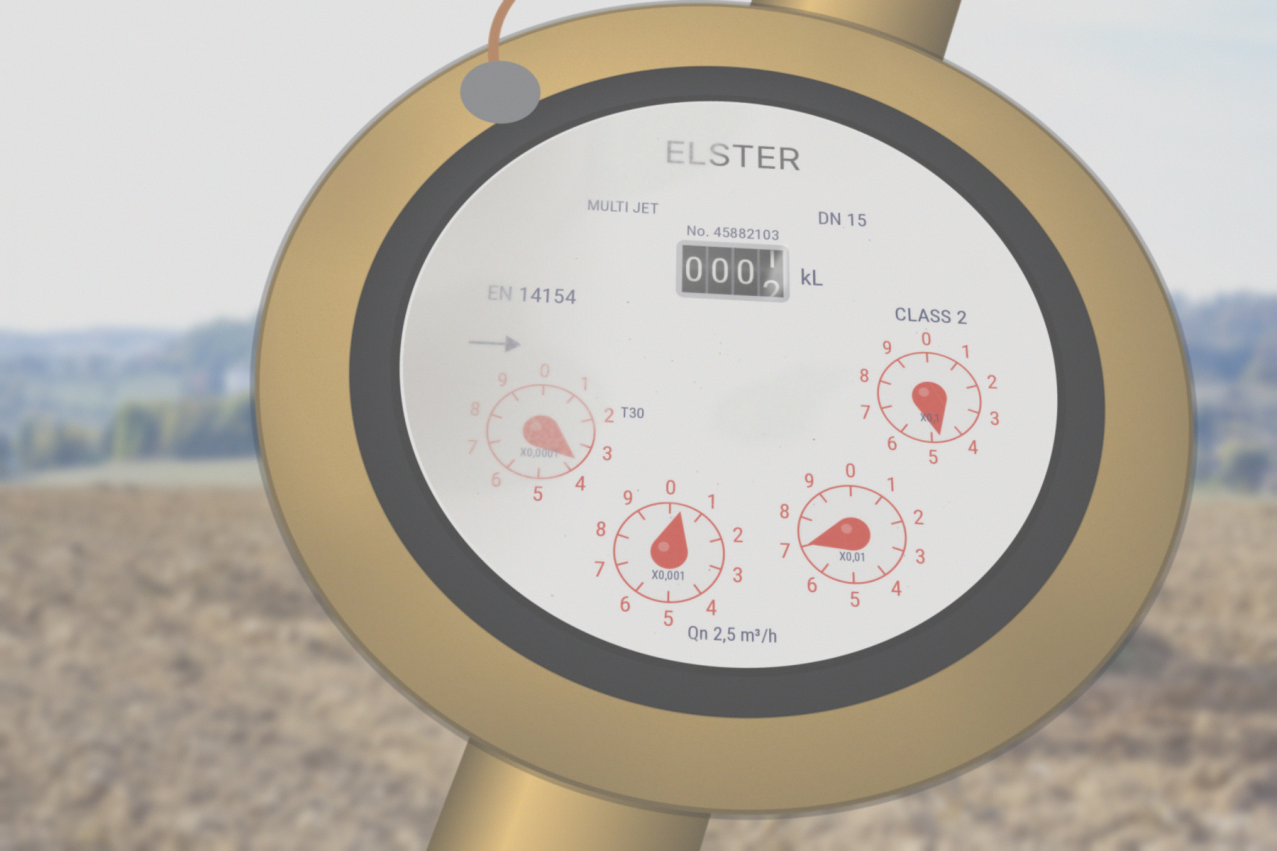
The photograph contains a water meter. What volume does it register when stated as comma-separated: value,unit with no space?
1.4703,kL
